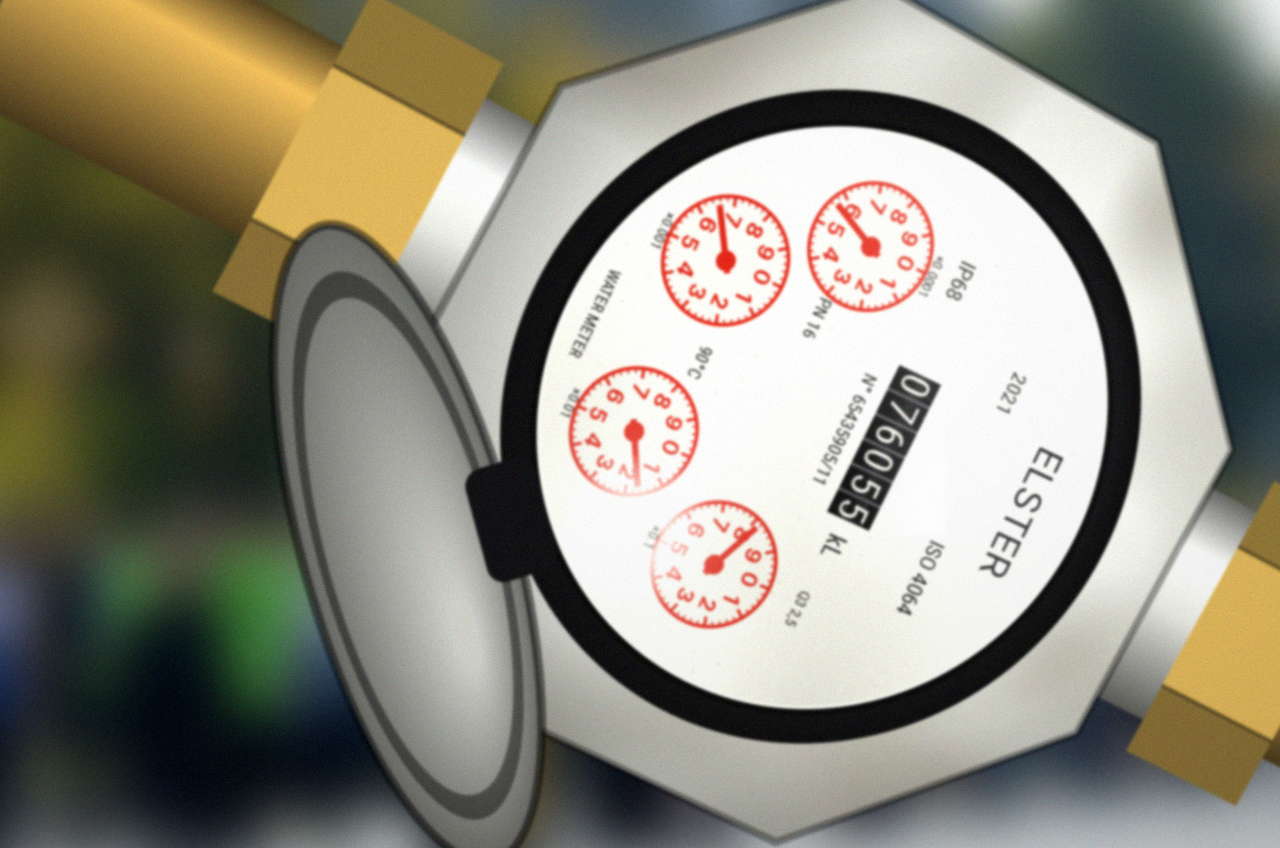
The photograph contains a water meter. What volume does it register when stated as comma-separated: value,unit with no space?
76055.8165,kL
